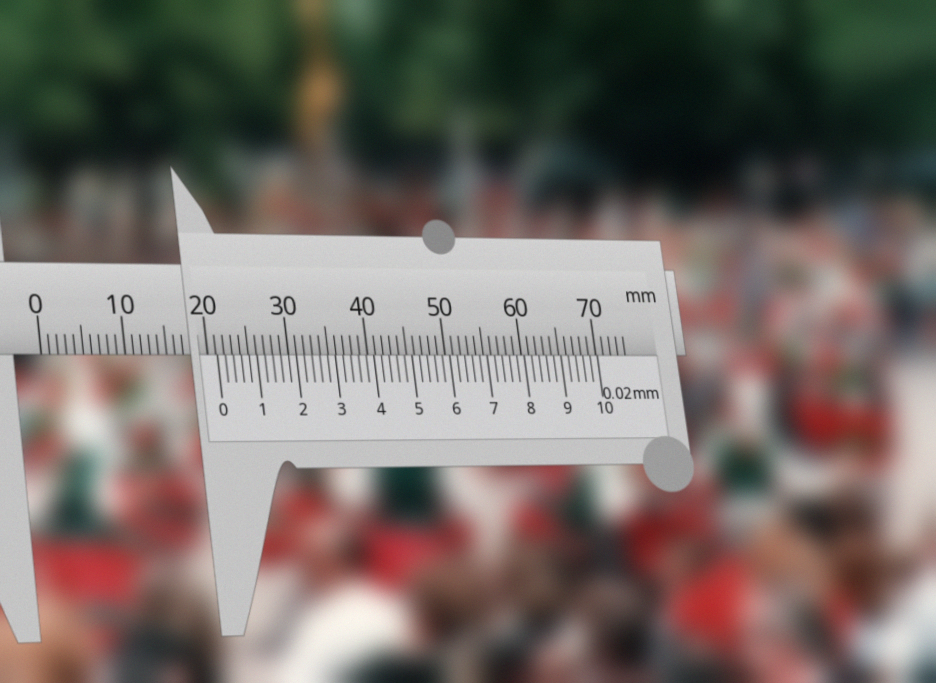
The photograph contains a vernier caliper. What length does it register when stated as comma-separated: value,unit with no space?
21.2,mm
